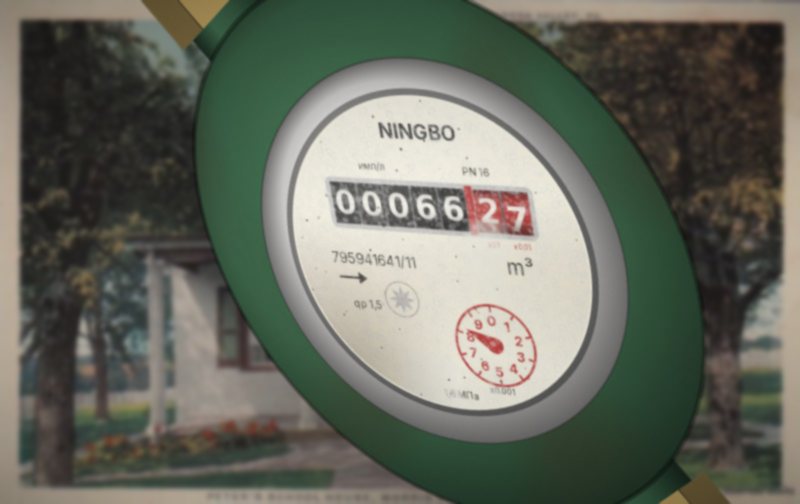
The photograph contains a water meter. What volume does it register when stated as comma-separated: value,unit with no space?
66.268,m³
